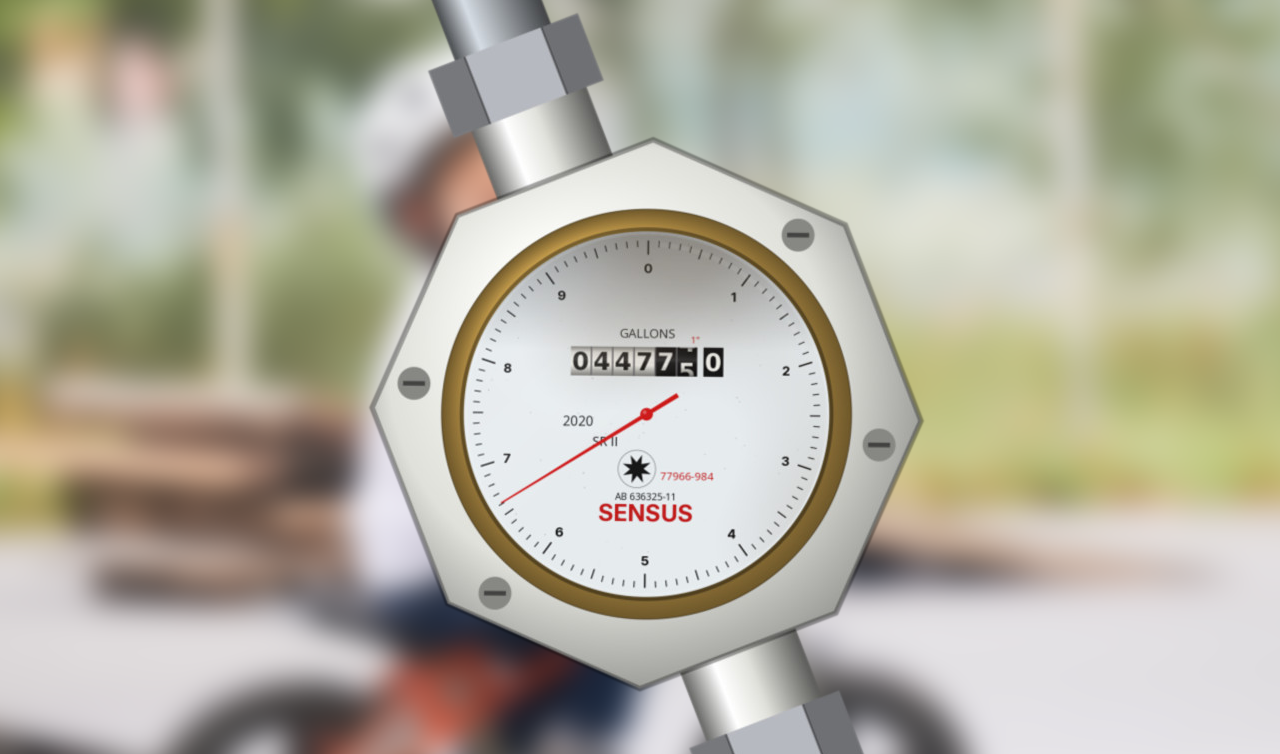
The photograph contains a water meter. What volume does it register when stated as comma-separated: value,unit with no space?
447746.6,gal
